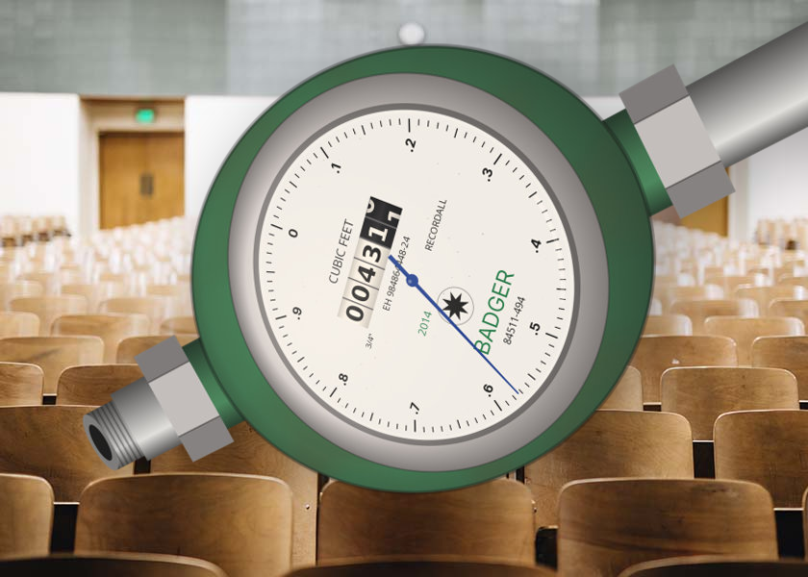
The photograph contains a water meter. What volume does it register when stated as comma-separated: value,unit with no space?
4310.57,ft³
